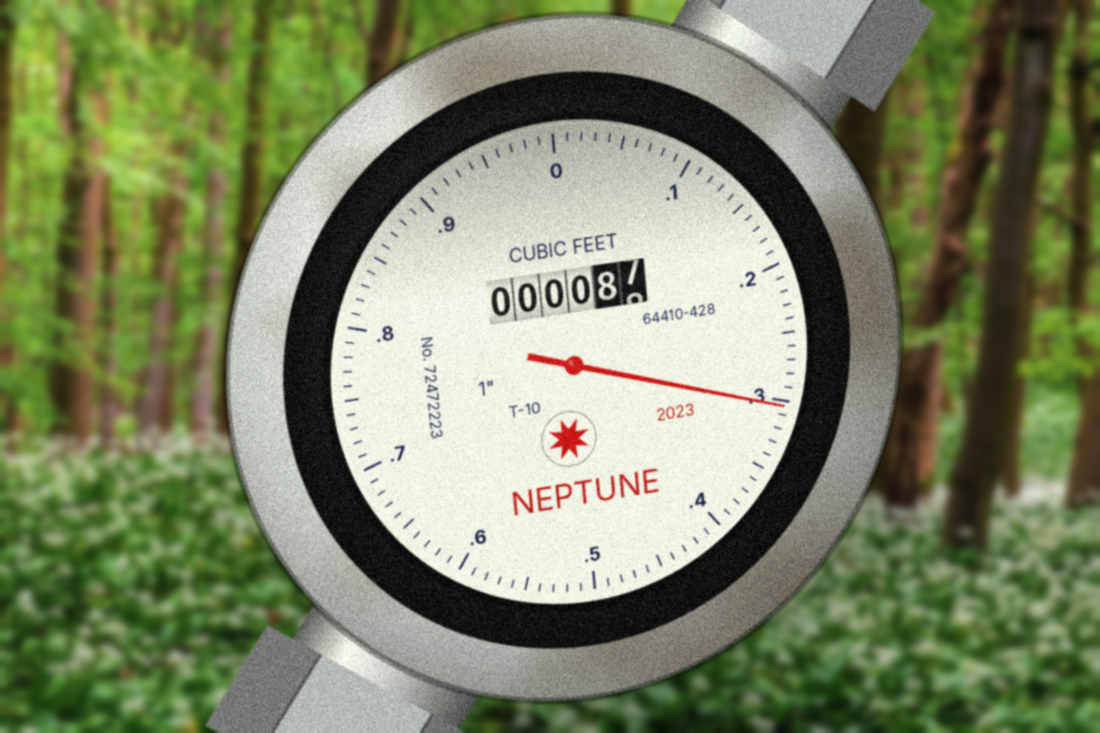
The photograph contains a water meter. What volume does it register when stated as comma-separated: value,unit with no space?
87.30,ft³
